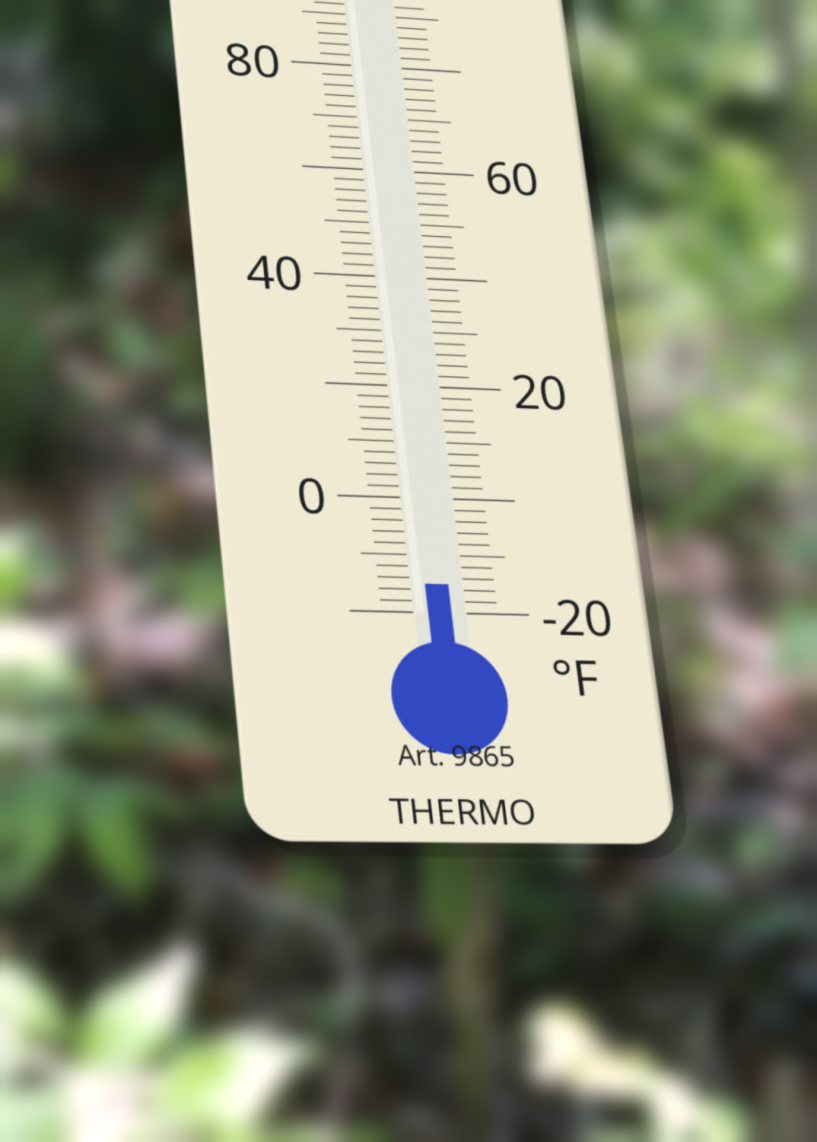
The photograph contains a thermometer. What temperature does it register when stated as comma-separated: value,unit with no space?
-15,°F
